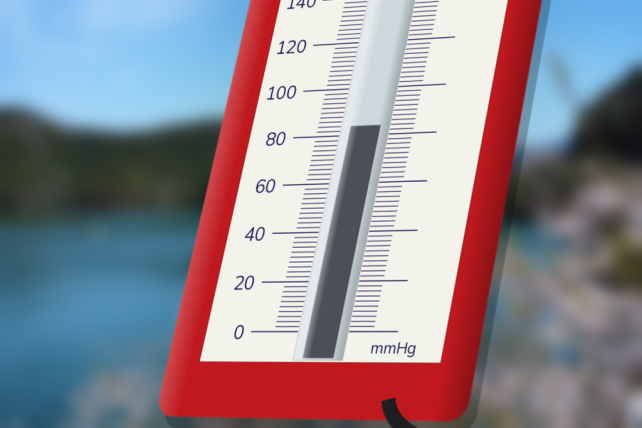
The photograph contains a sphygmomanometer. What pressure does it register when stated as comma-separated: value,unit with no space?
84,mmHg
